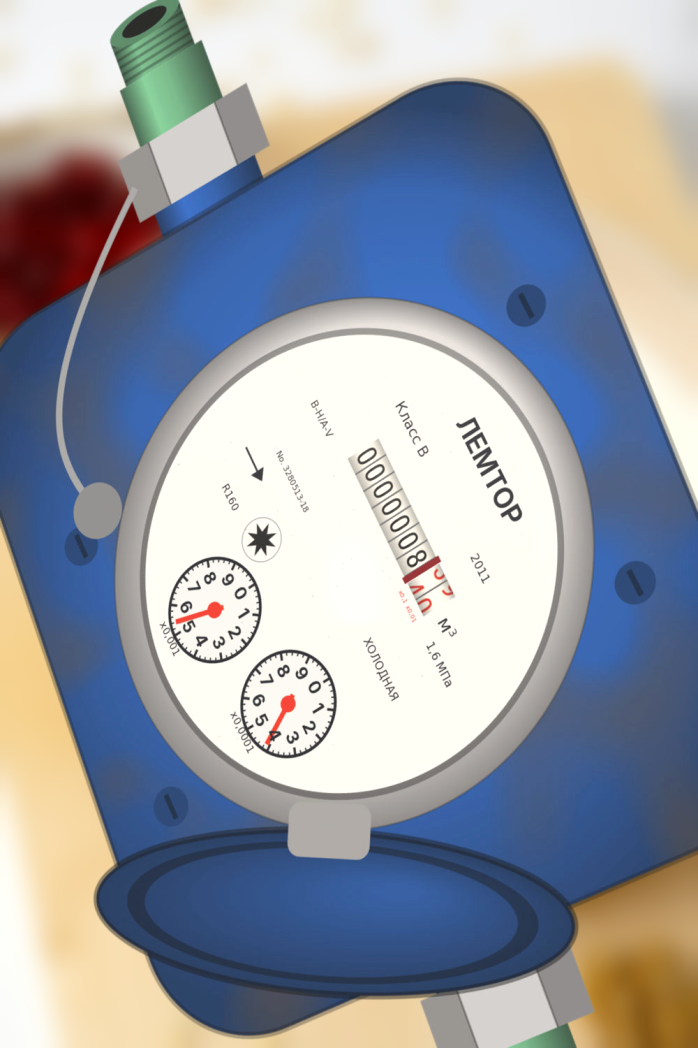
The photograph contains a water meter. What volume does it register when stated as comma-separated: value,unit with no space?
8.3954,m³
